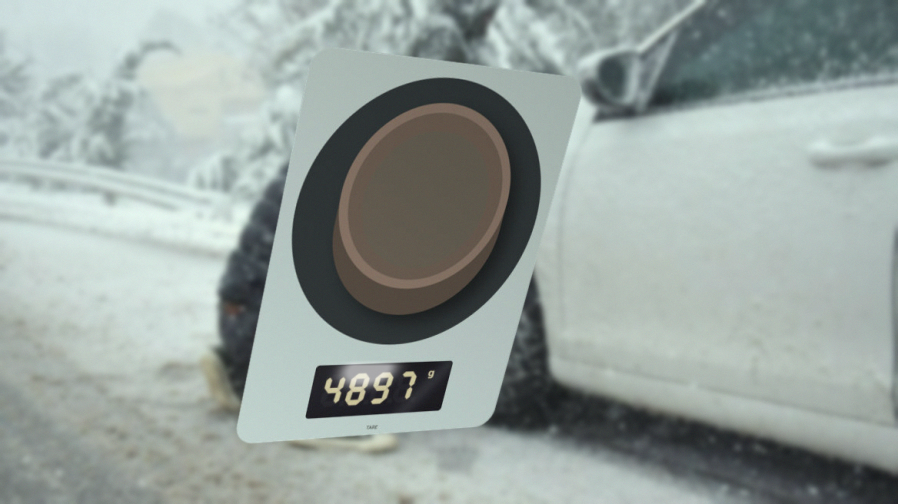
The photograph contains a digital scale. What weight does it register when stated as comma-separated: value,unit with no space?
4897,g
